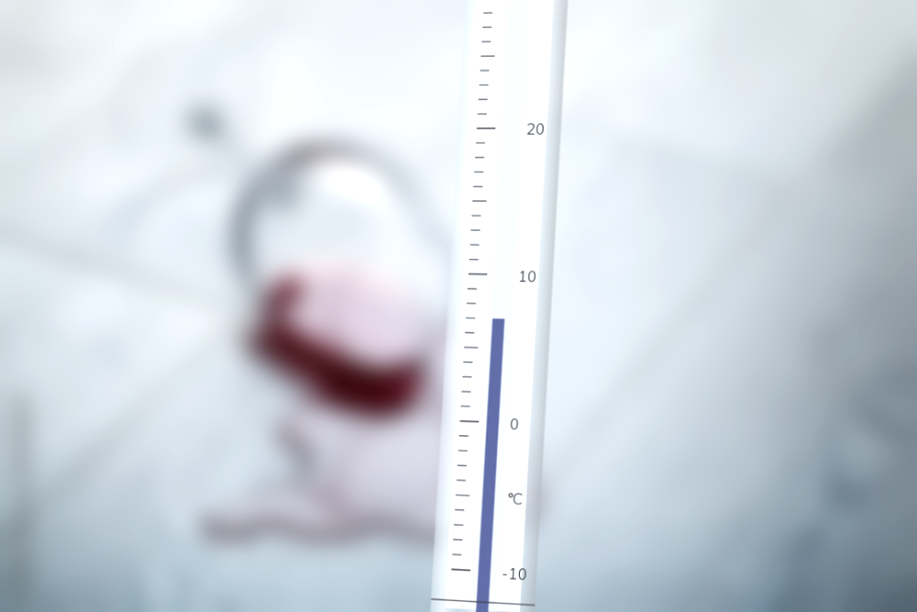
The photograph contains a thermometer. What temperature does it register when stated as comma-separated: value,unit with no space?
7,°C
